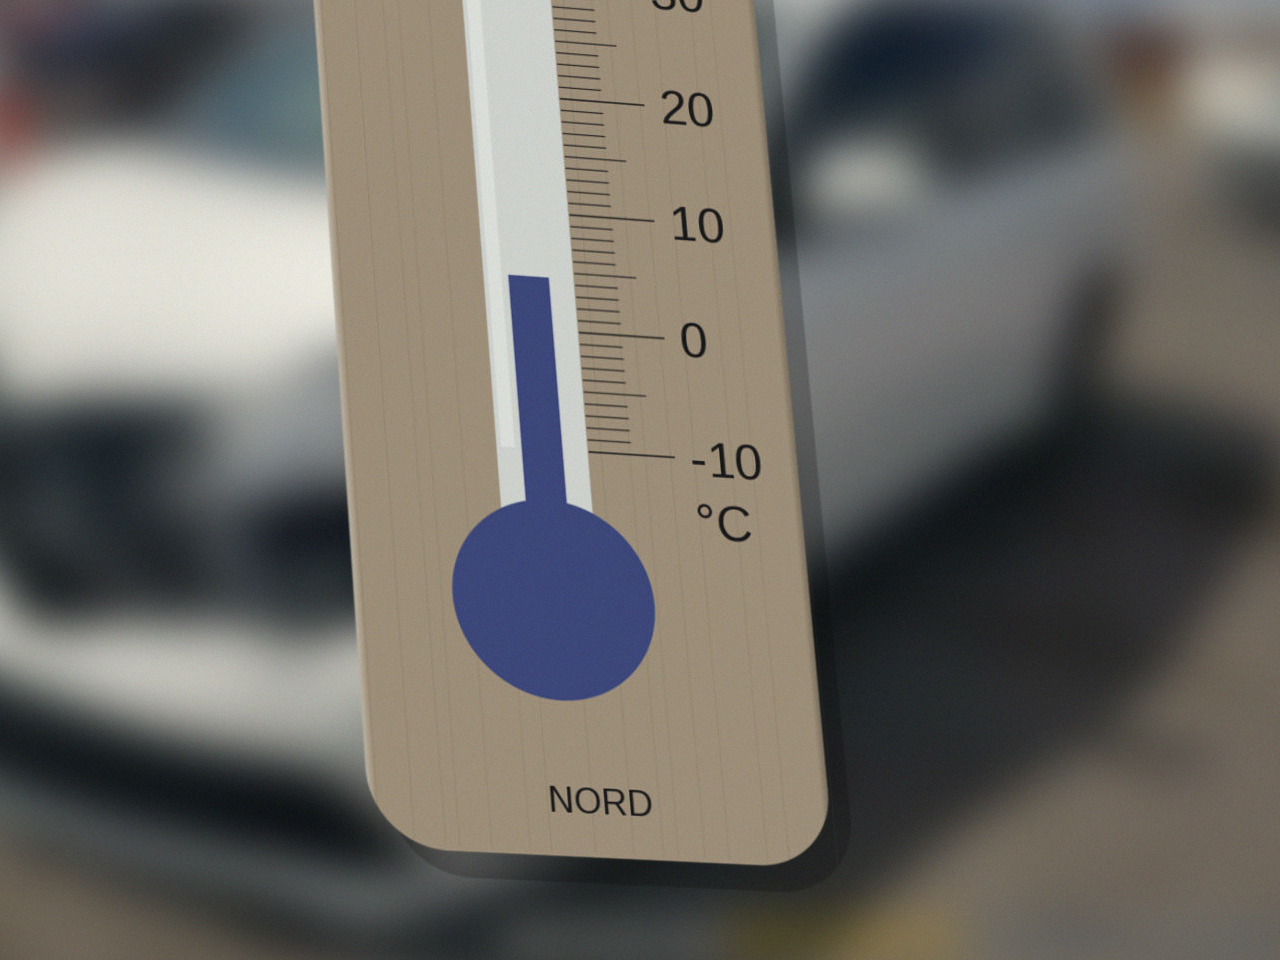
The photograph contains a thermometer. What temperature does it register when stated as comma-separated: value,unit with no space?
4.5,°C
